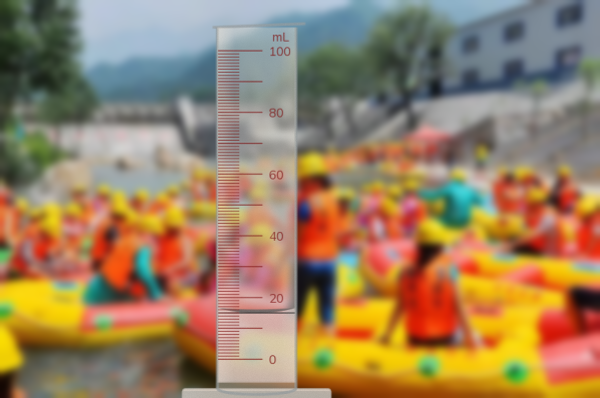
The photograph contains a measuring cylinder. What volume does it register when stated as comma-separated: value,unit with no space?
15,mL
